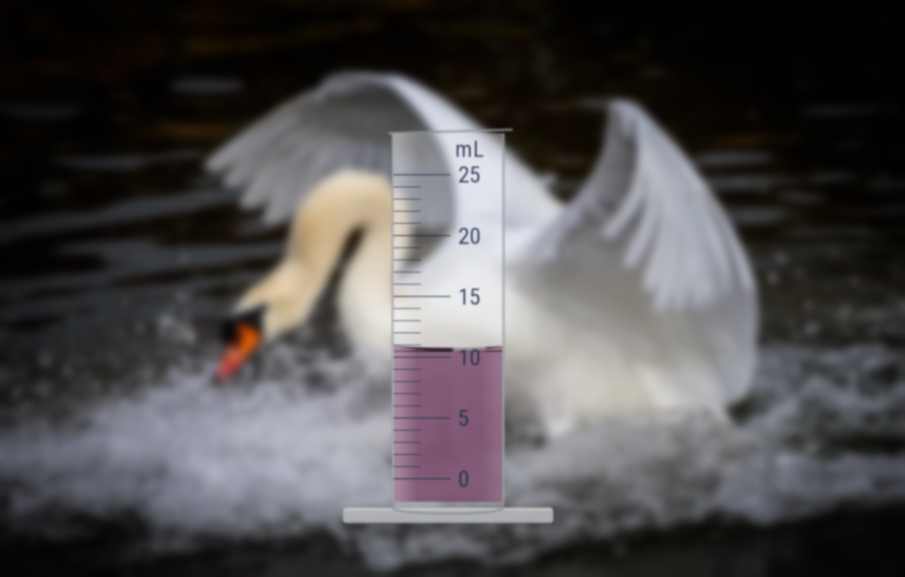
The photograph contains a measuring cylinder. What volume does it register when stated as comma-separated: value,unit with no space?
10.5,mL
